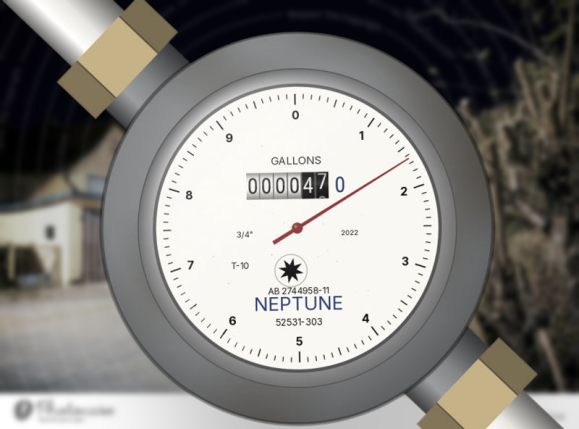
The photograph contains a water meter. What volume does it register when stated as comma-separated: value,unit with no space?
471.6,gal
